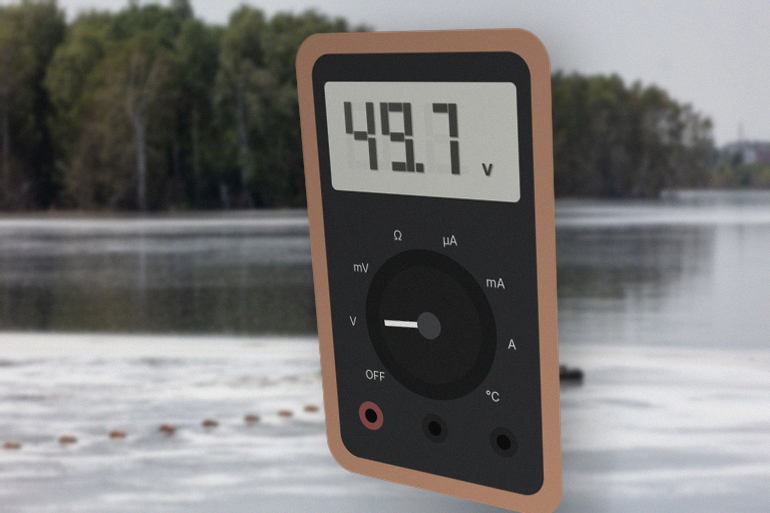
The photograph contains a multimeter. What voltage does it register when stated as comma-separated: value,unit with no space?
49.7,V
